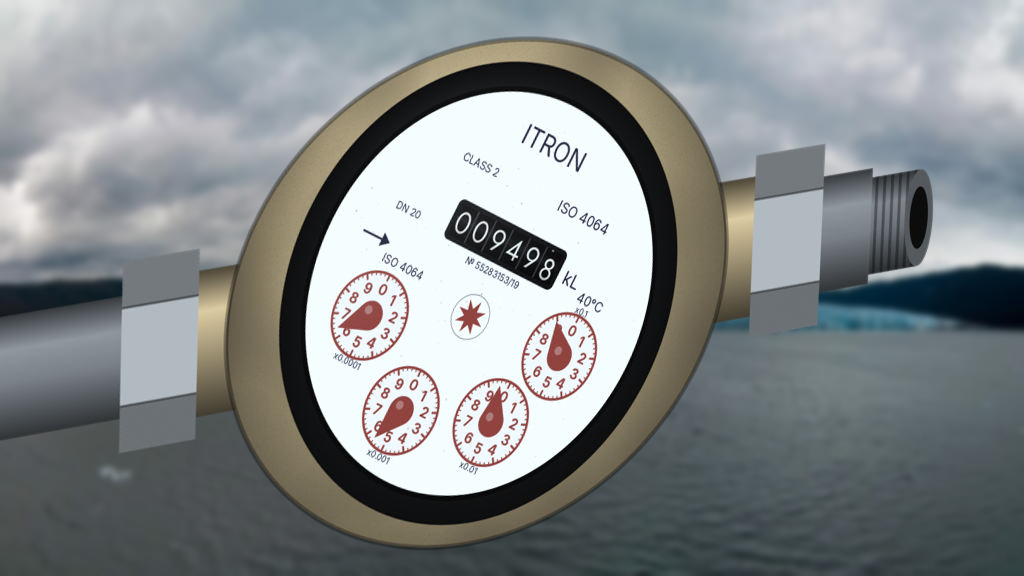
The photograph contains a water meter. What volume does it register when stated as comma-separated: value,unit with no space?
9497.8956,kL
